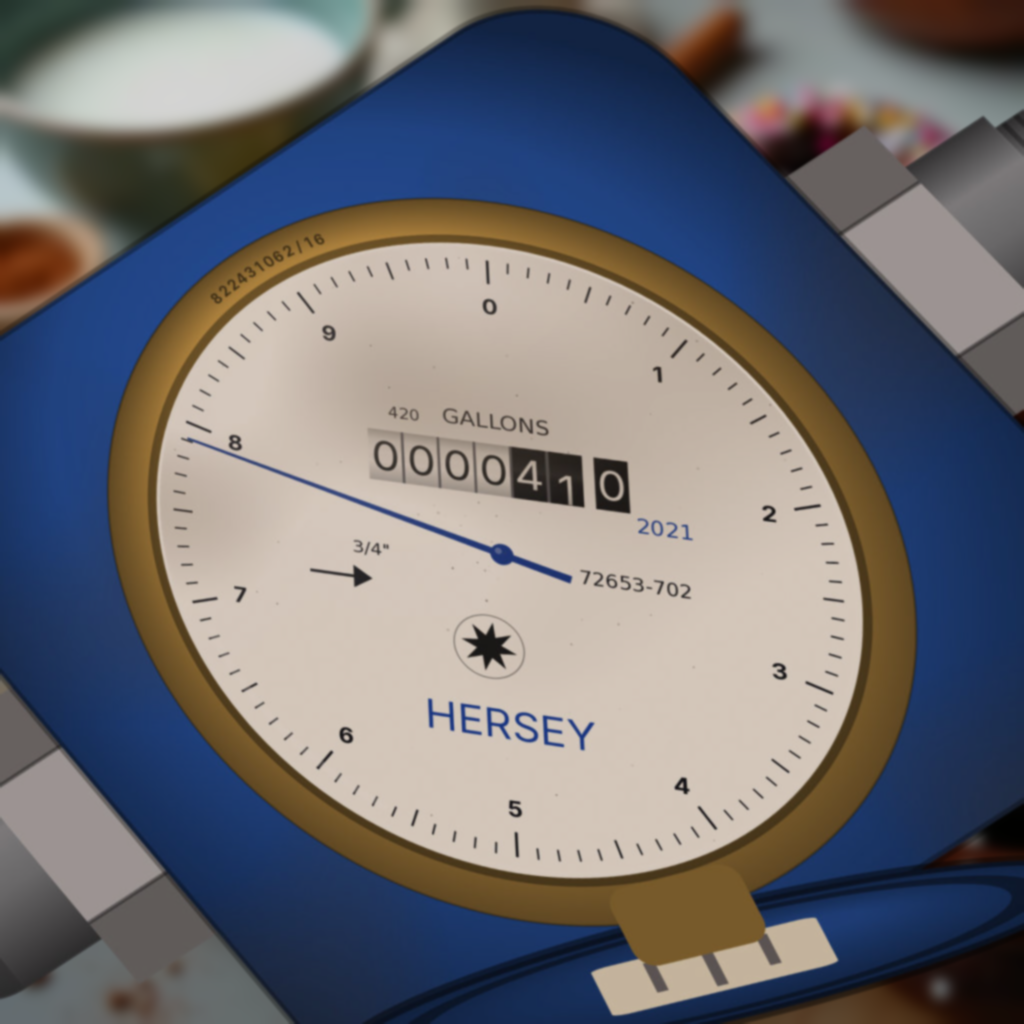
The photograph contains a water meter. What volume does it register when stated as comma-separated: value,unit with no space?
407.9,gal
